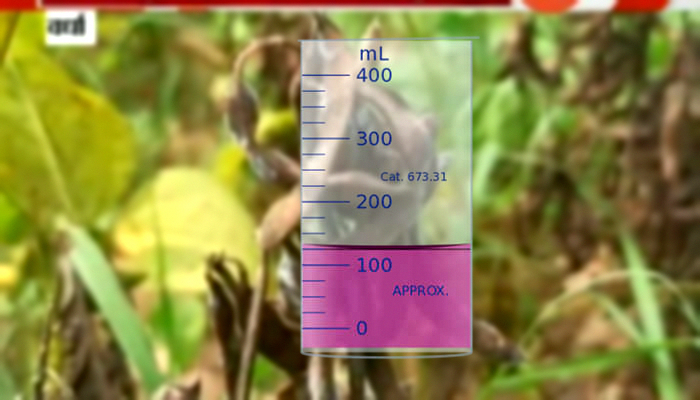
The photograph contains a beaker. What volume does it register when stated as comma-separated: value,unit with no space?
125,mL
